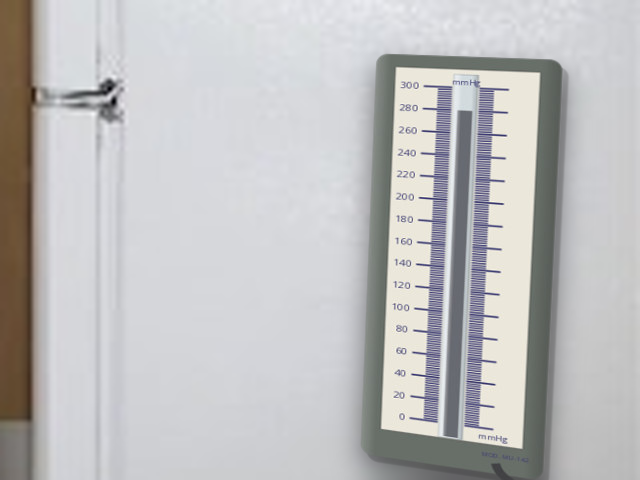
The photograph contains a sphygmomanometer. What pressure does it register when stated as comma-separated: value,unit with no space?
280,mmHg
